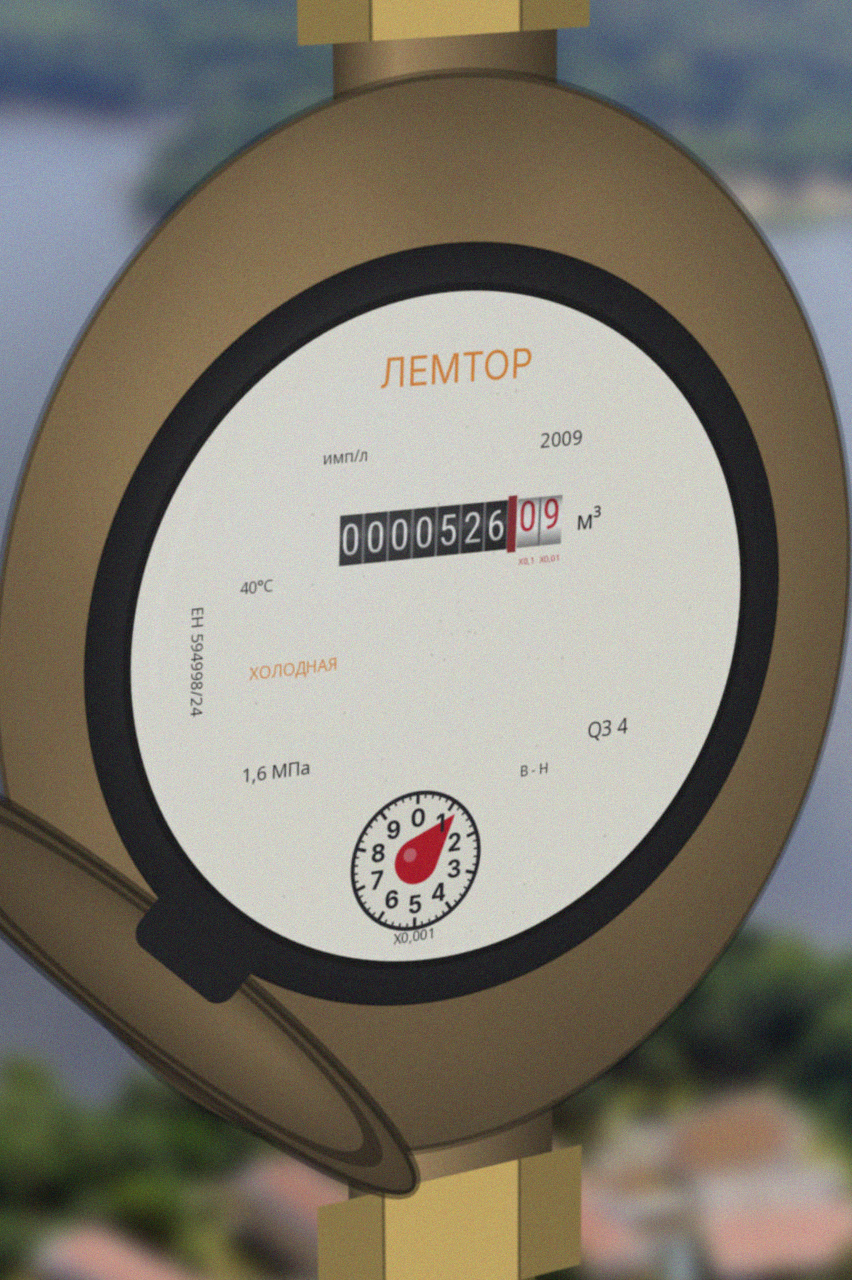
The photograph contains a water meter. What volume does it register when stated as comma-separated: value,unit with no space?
526.091,m³
